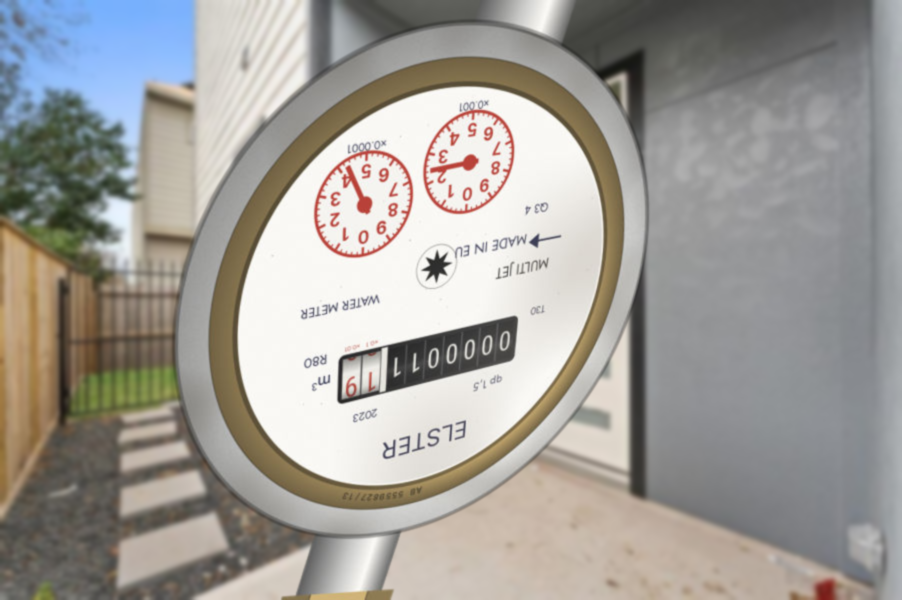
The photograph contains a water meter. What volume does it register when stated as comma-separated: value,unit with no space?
11.1924,m³
